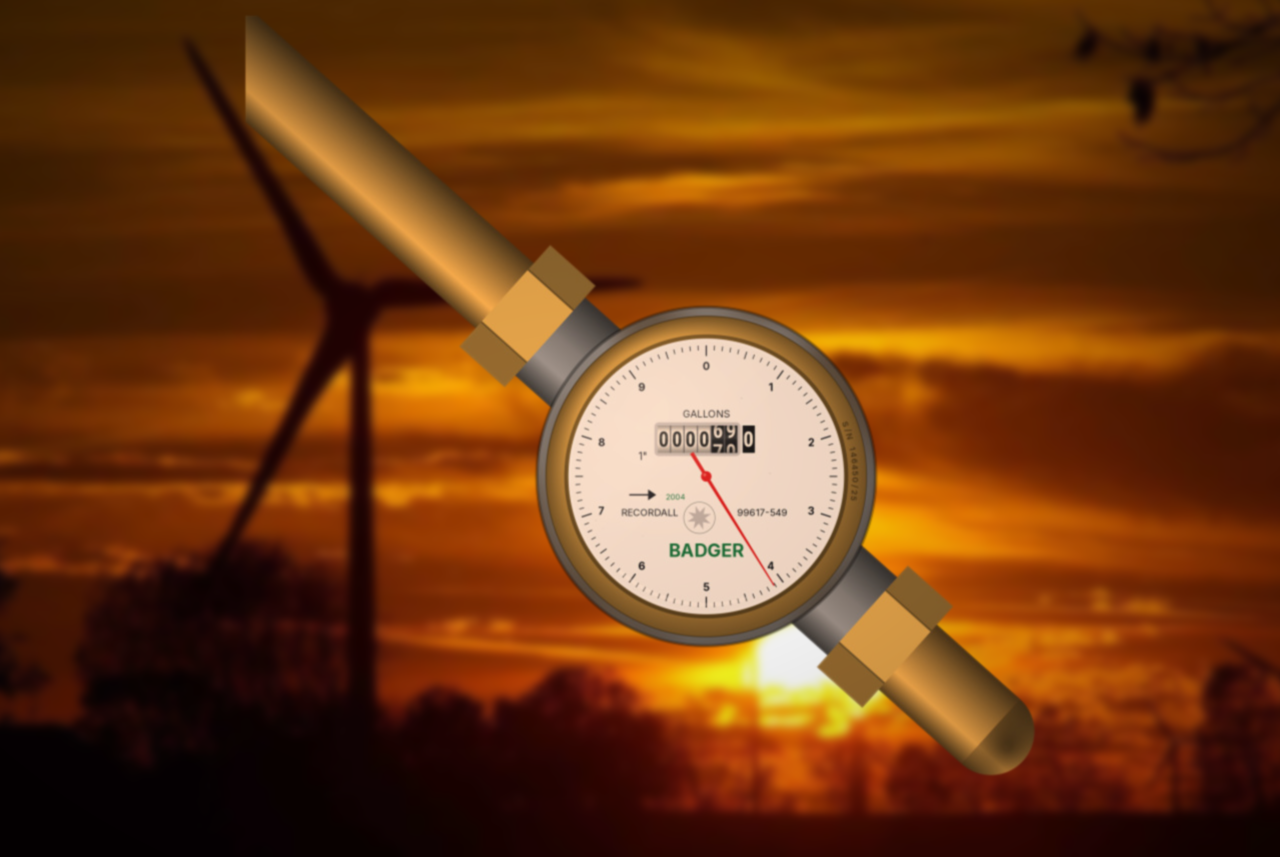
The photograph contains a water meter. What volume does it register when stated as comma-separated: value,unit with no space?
694.1,gal
